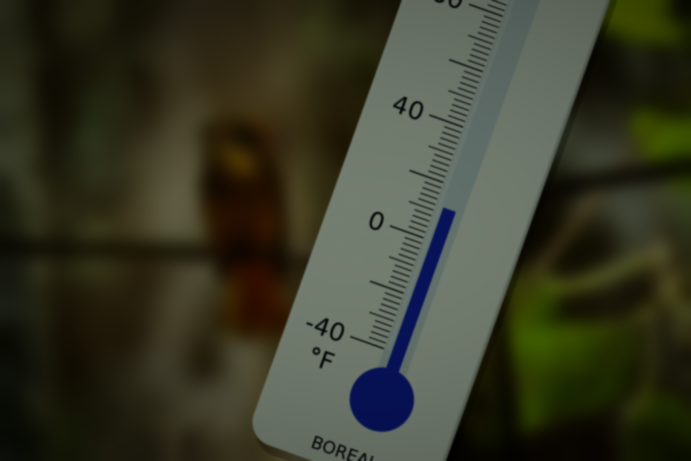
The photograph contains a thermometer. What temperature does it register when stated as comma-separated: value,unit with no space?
12,°F
